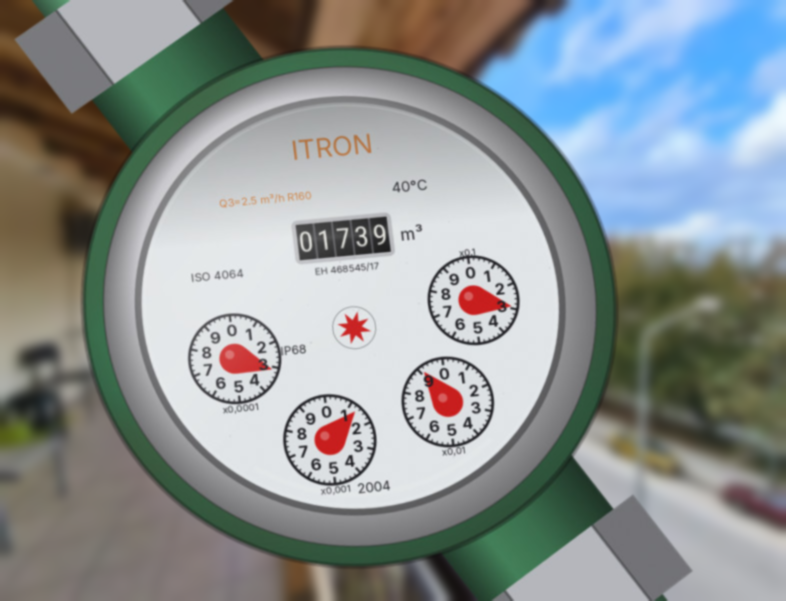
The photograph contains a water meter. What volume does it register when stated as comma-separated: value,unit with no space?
1739.2913,m³
